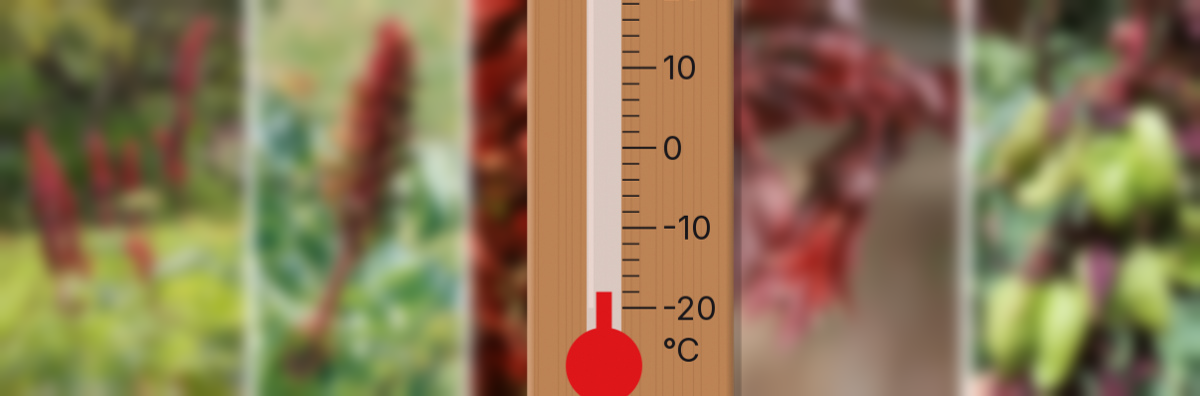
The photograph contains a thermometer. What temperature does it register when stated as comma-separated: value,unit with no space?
-18,°C
